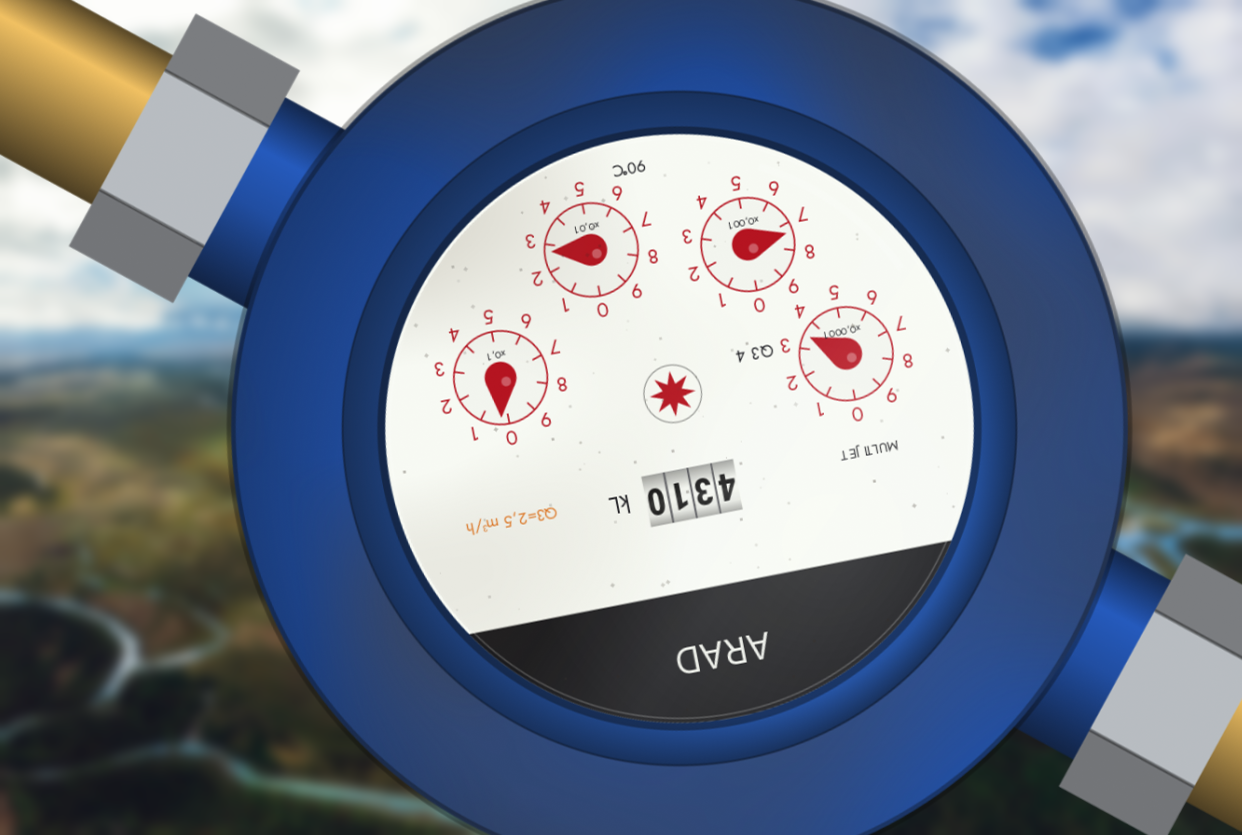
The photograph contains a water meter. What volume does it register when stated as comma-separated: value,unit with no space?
4310.0273,kL
